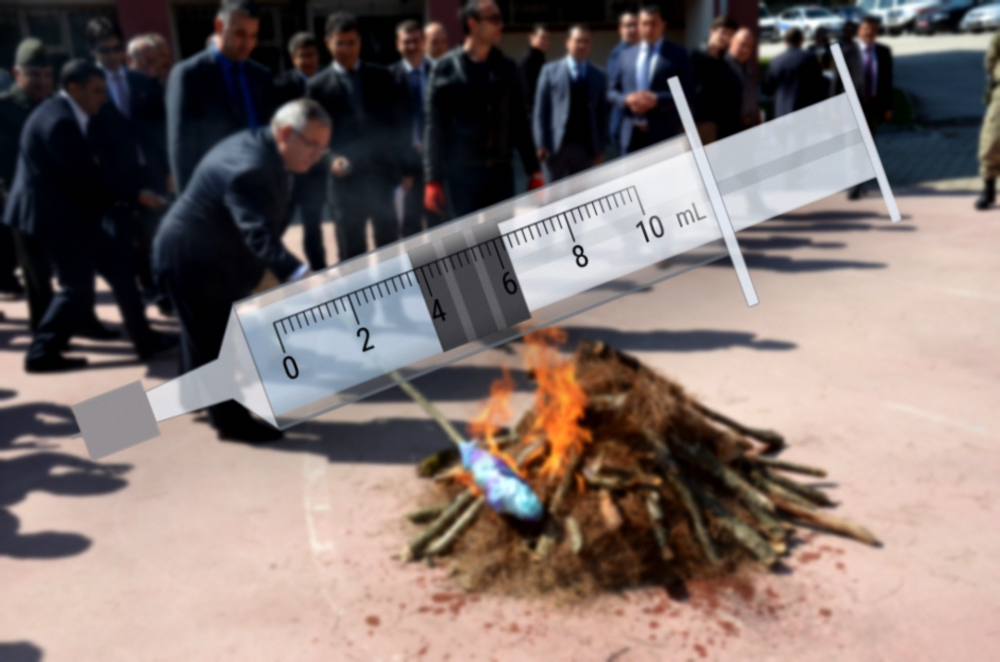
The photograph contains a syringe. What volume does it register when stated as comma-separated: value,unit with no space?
3.8,mL
